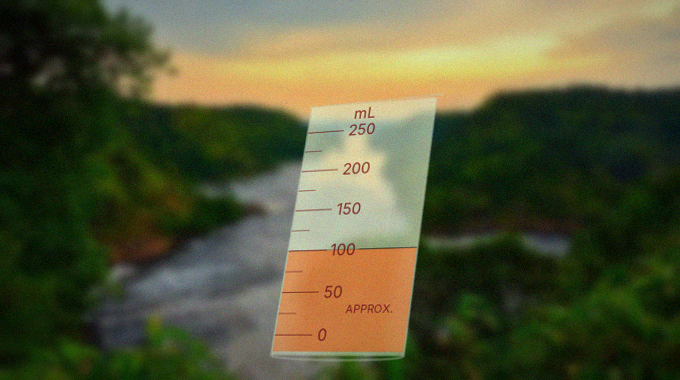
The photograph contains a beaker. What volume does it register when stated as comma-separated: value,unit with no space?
100,mL
